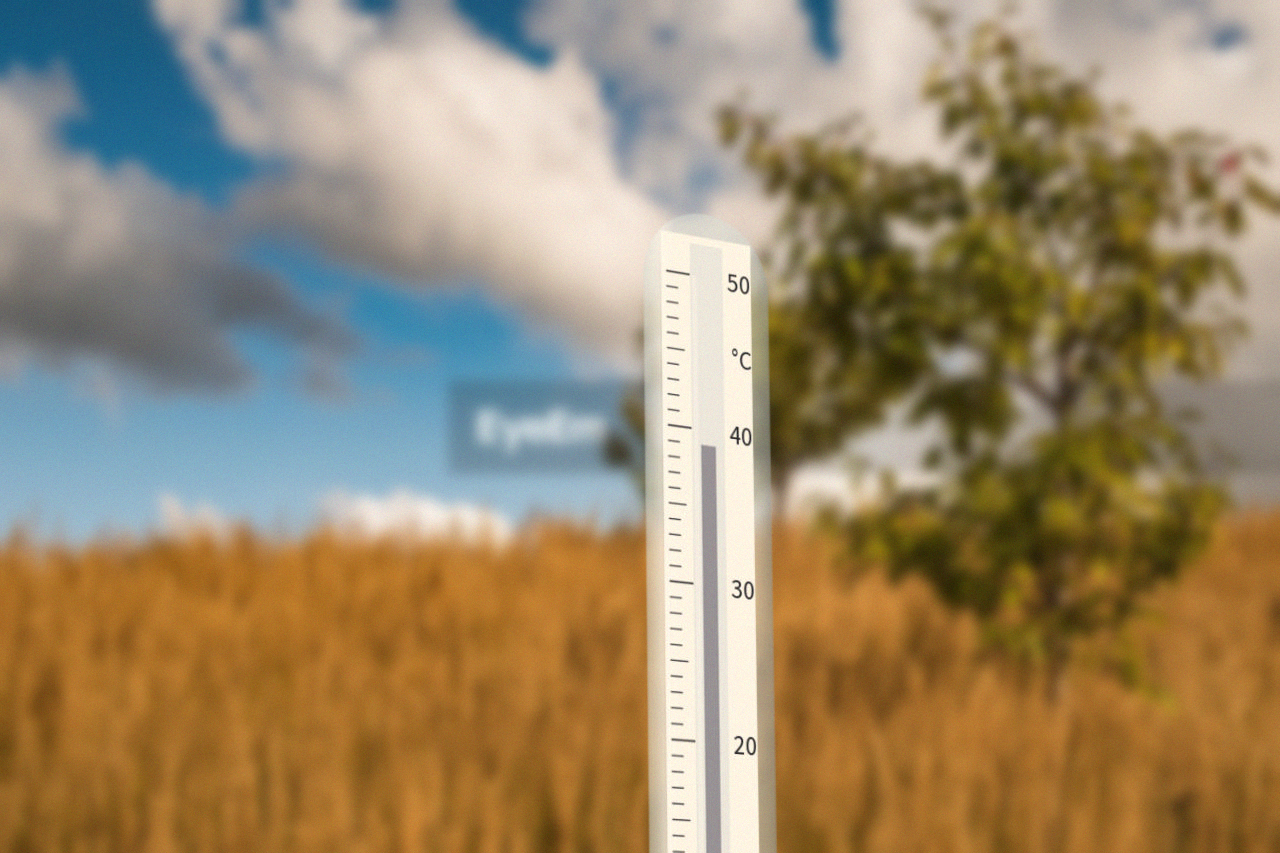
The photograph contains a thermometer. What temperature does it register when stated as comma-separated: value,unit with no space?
39,°C
